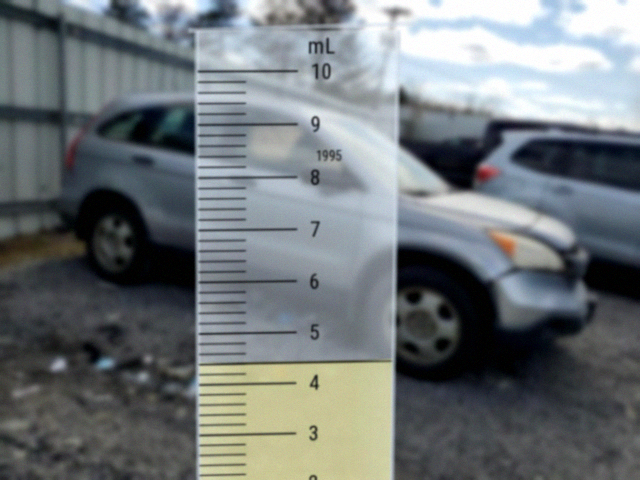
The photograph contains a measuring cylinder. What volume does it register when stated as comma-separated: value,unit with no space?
4.4,mL
